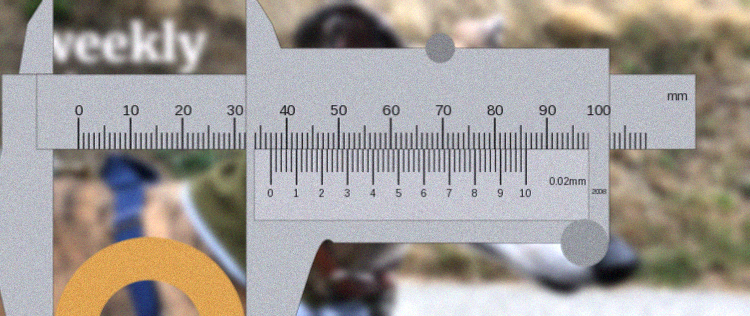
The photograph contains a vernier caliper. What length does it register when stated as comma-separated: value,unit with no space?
37.0,mm
